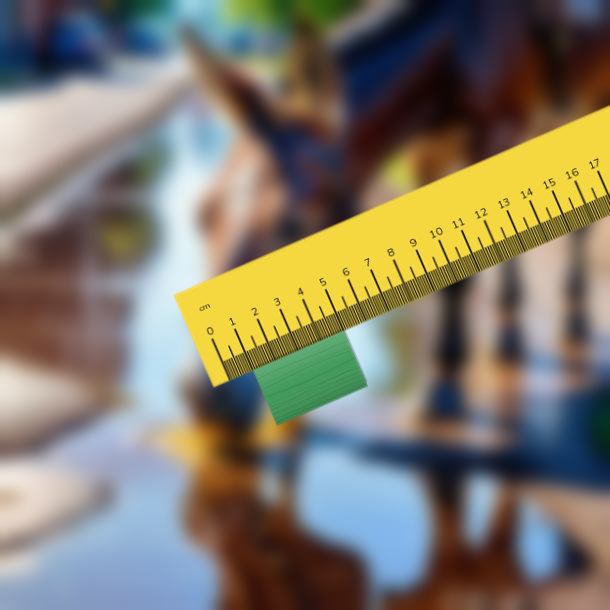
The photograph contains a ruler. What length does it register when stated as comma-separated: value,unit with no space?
4,cm
